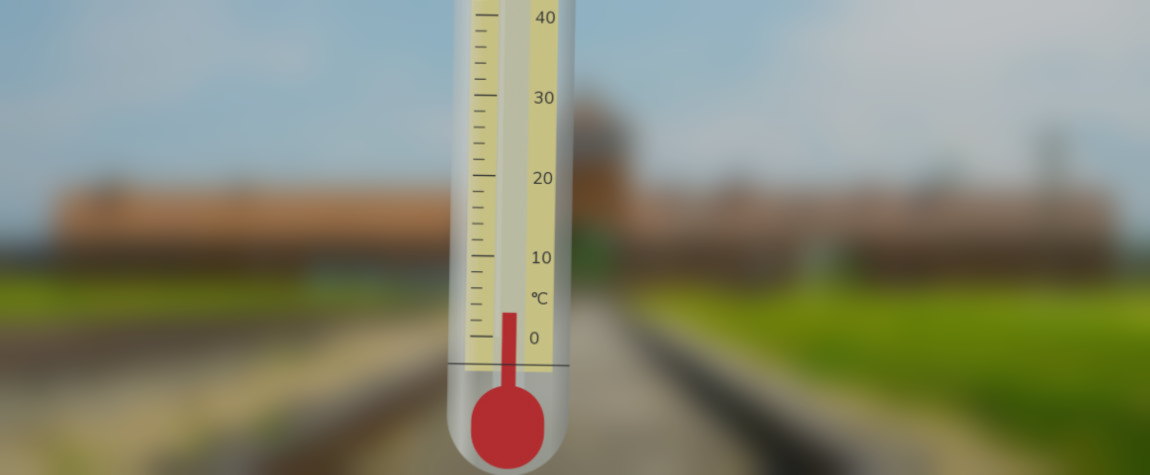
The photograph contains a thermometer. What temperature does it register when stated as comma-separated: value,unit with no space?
3,°C
